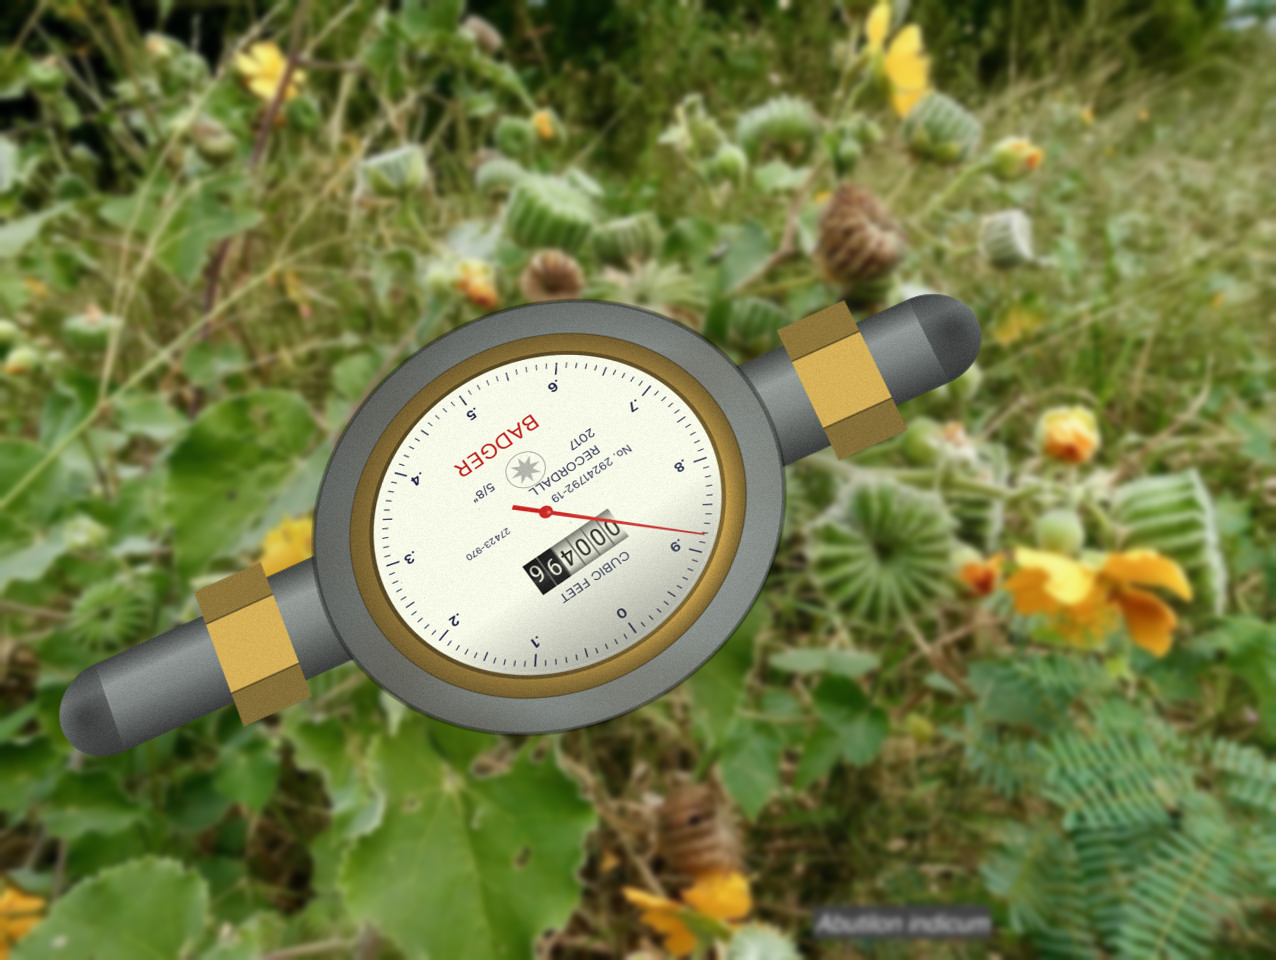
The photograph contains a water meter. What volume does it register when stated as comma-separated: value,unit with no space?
495.88,ft³
